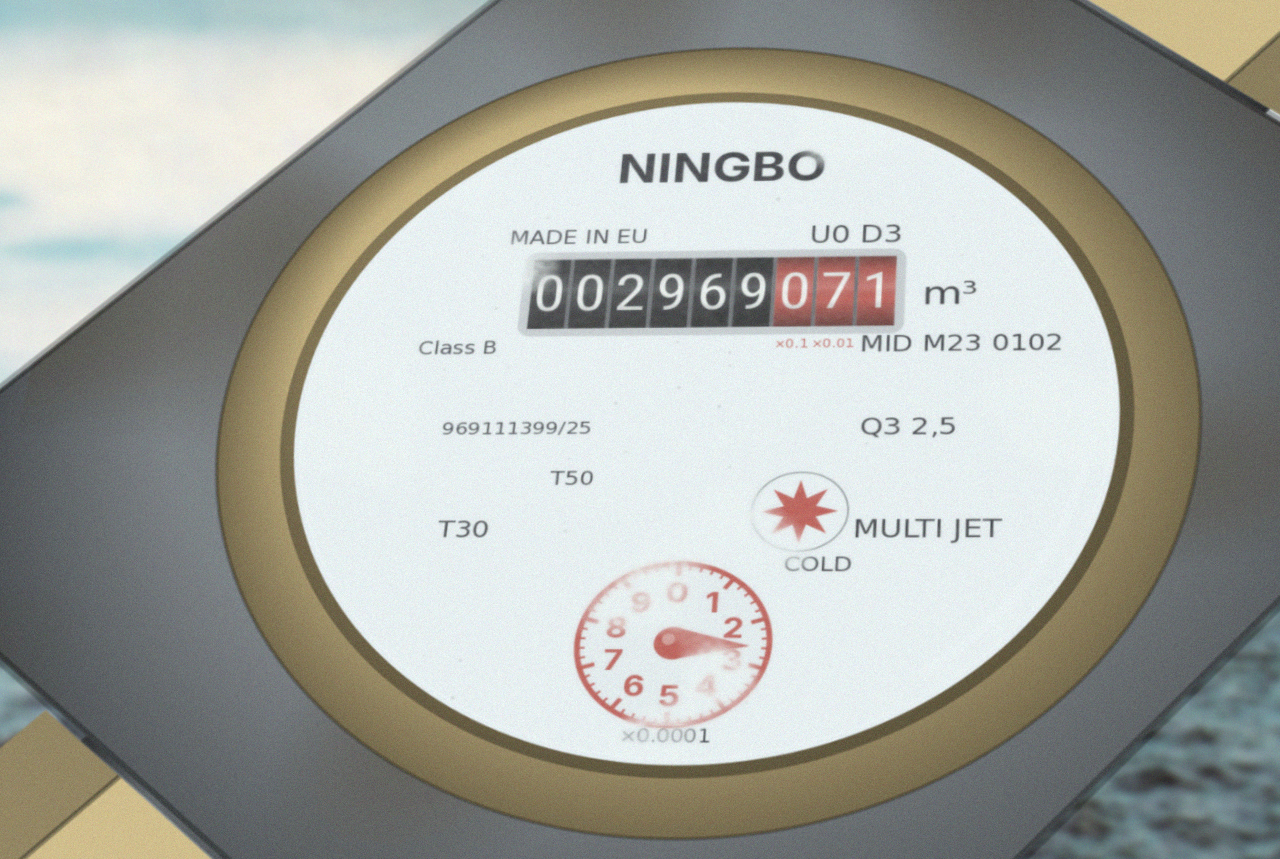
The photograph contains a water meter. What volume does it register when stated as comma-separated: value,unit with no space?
2969.0712,m³
